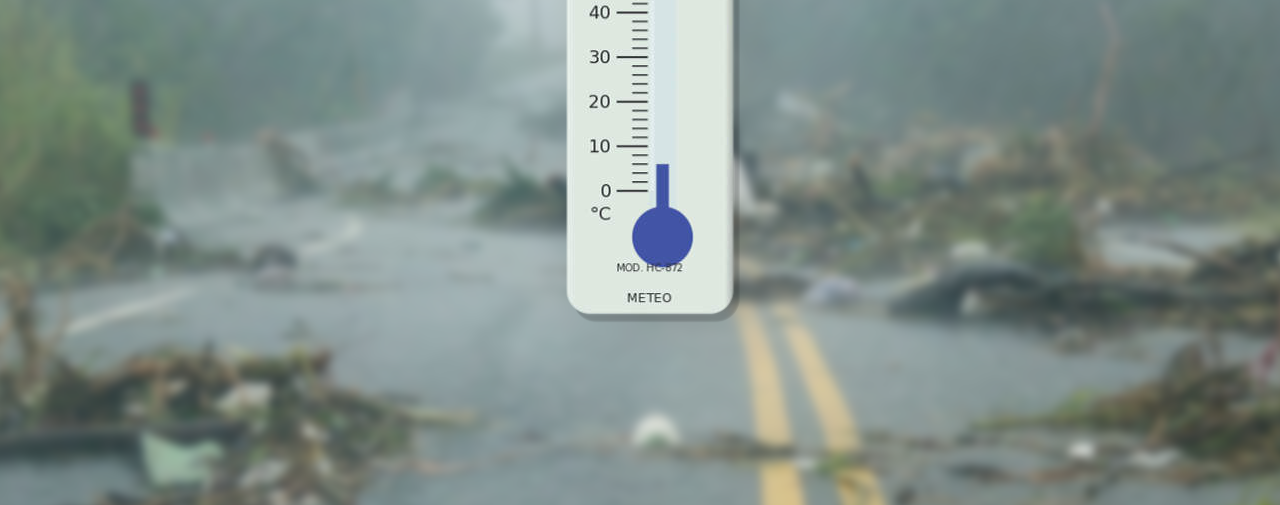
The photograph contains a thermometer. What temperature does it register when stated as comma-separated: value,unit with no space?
6,°C
